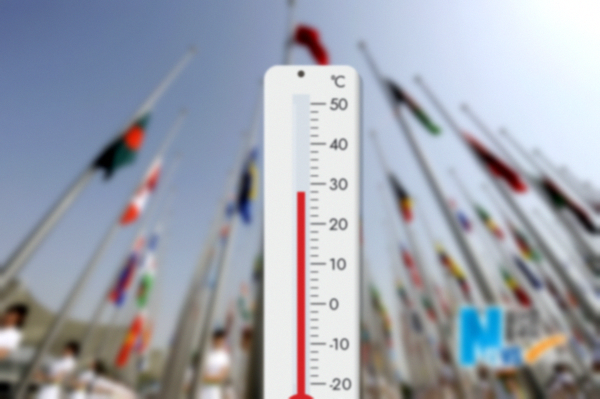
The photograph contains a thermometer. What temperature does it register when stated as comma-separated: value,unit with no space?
28,°C
